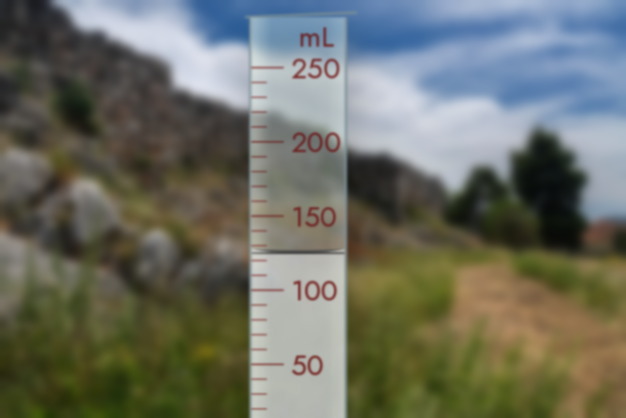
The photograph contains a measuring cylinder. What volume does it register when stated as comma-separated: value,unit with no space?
125,mL
